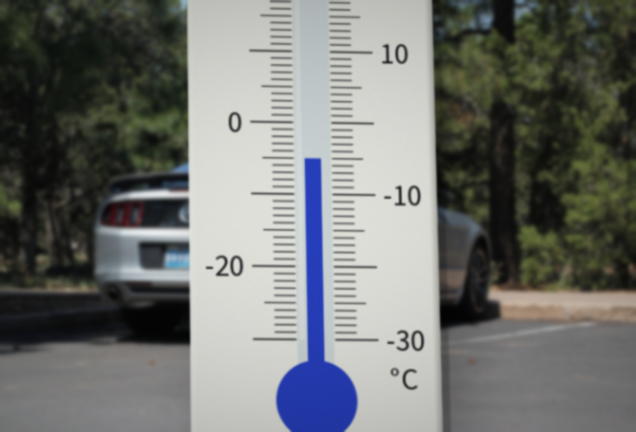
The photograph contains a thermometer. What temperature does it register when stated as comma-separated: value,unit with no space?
-5,°C
